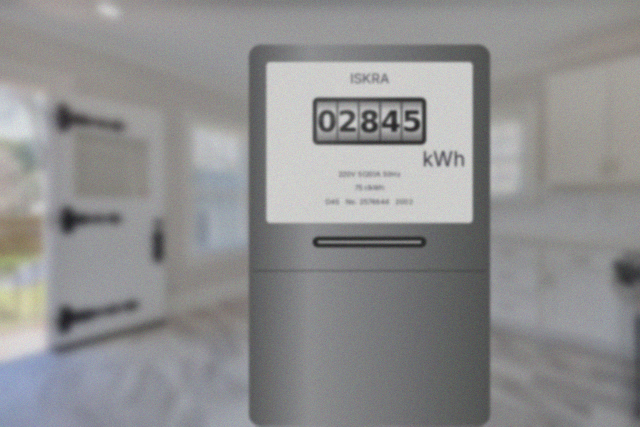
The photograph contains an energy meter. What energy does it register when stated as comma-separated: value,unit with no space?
2845,kWh
